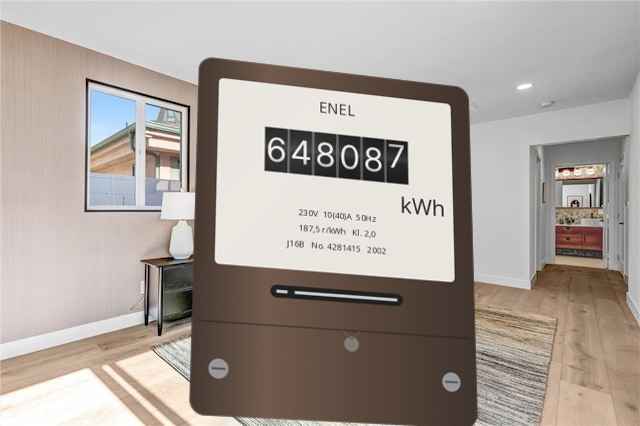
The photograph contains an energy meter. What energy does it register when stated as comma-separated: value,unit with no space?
648087,kWh
